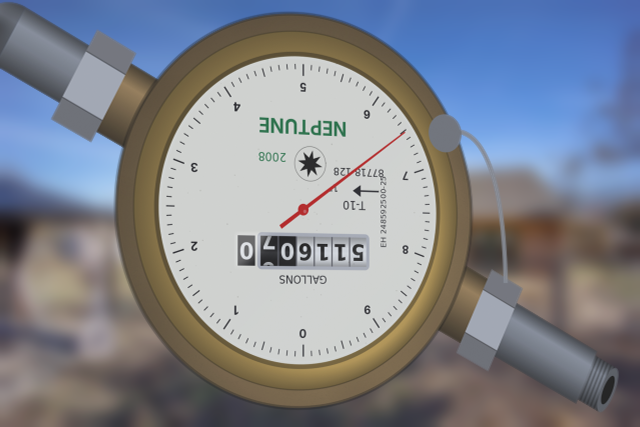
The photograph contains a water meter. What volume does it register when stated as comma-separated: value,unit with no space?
5116066.5,gal
